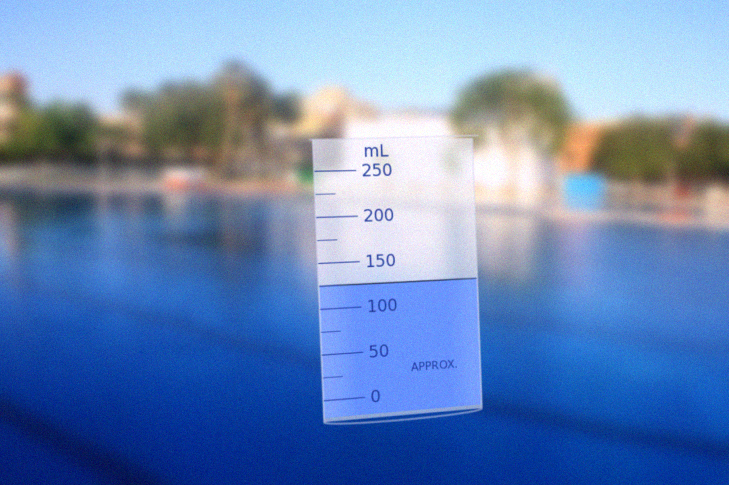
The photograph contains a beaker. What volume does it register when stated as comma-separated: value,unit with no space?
125,mL
